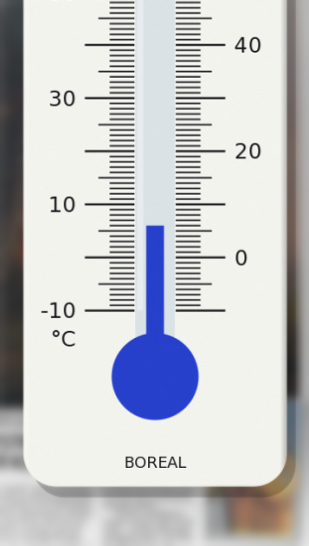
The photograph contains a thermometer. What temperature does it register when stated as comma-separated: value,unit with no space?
6,°C
